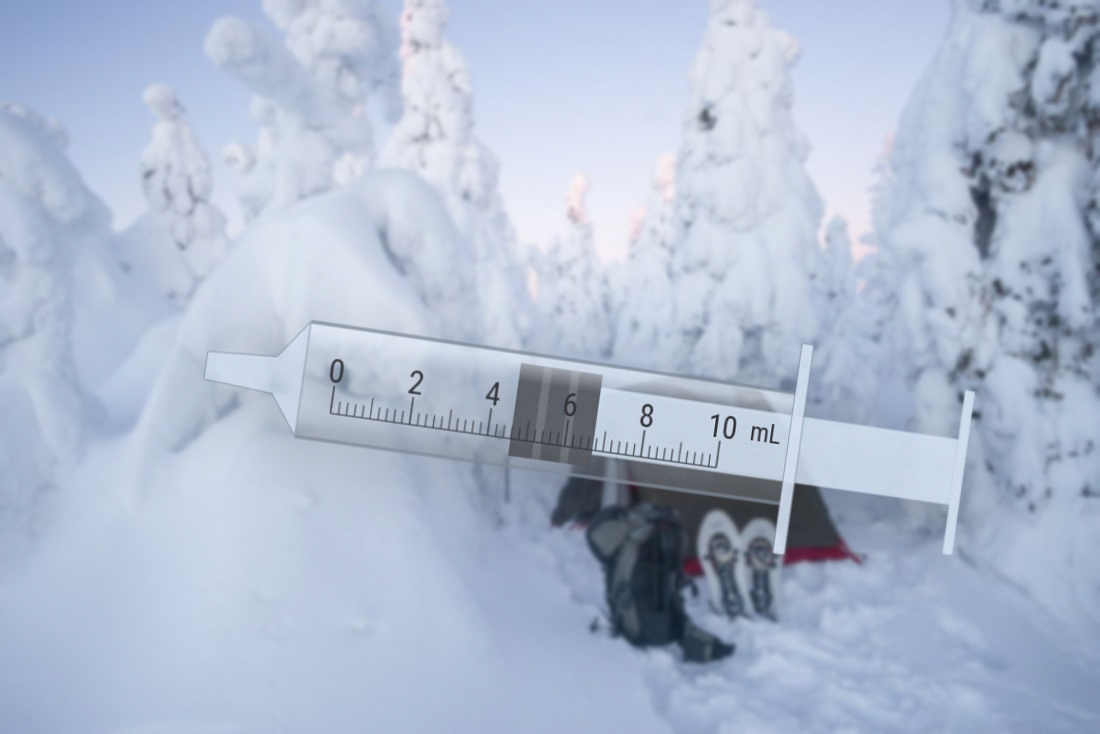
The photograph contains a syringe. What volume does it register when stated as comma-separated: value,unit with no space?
4.6,mL
